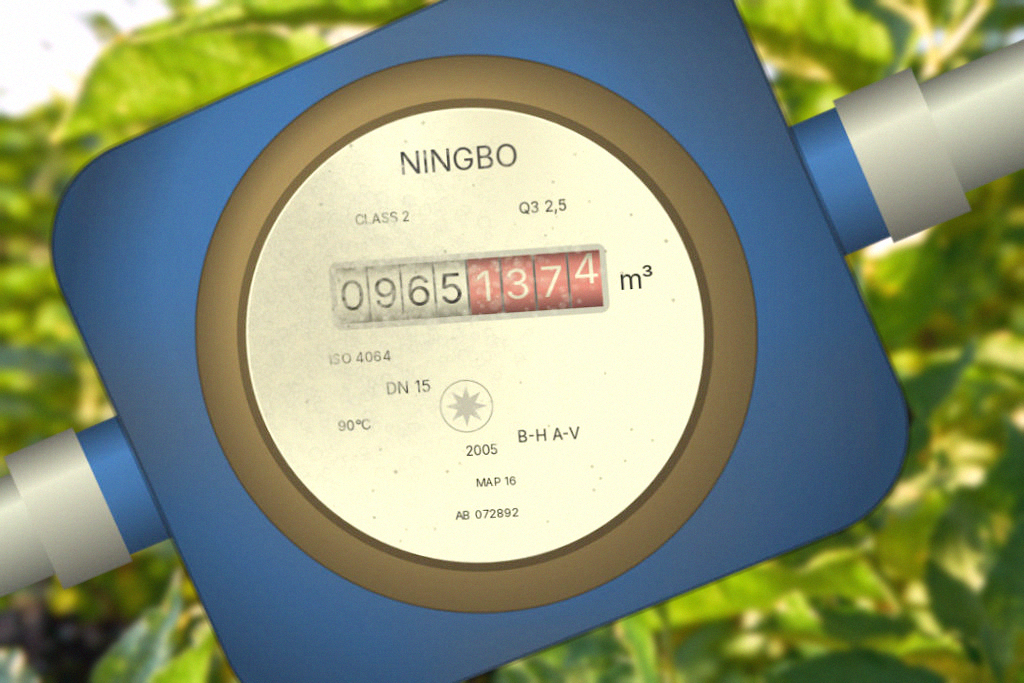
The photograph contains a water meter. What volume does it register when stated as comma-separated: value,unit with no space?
965.1374,m³
